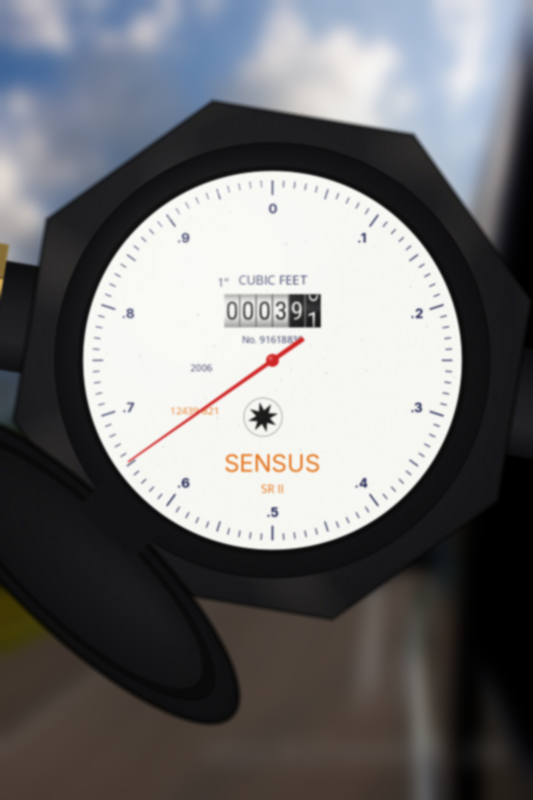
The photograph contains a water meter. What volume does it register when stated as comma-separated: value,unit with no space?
390.65,ft³
